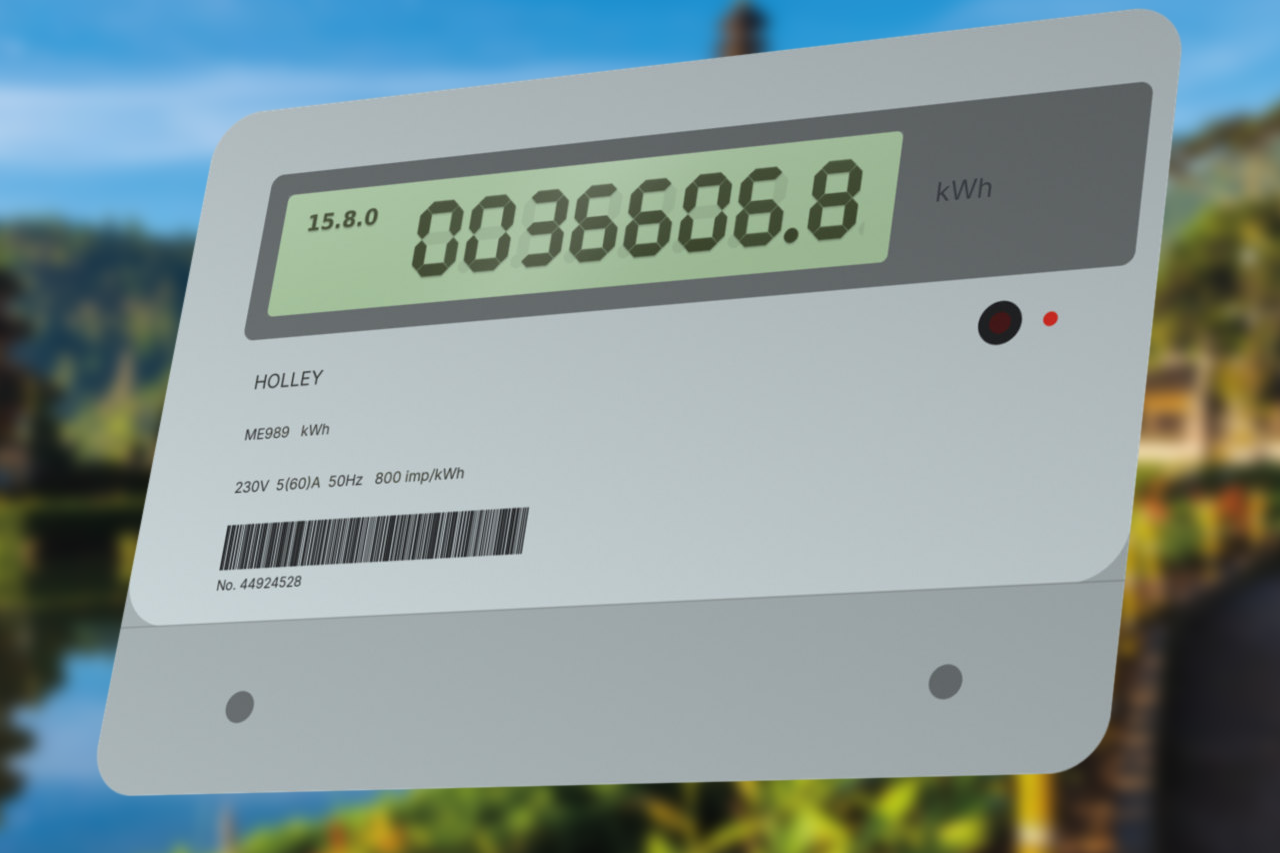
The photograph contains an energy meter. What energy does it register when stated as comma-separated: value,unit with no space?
36606.8,kWh
